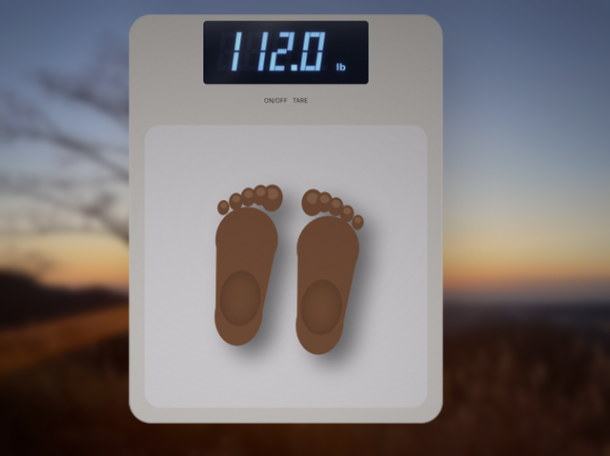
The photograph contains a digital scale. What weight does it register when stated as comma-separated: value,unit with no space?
112.0,lb
